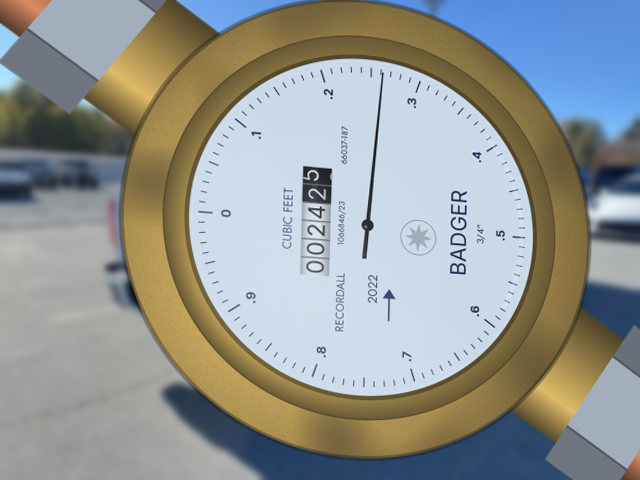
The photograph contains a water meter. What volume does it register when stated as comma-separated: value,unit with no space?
2425.26,ft³
